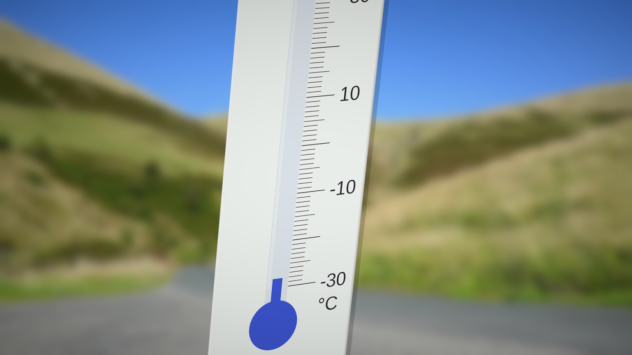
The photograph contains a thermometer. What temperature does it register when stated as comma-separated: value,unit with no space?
-28,°C
